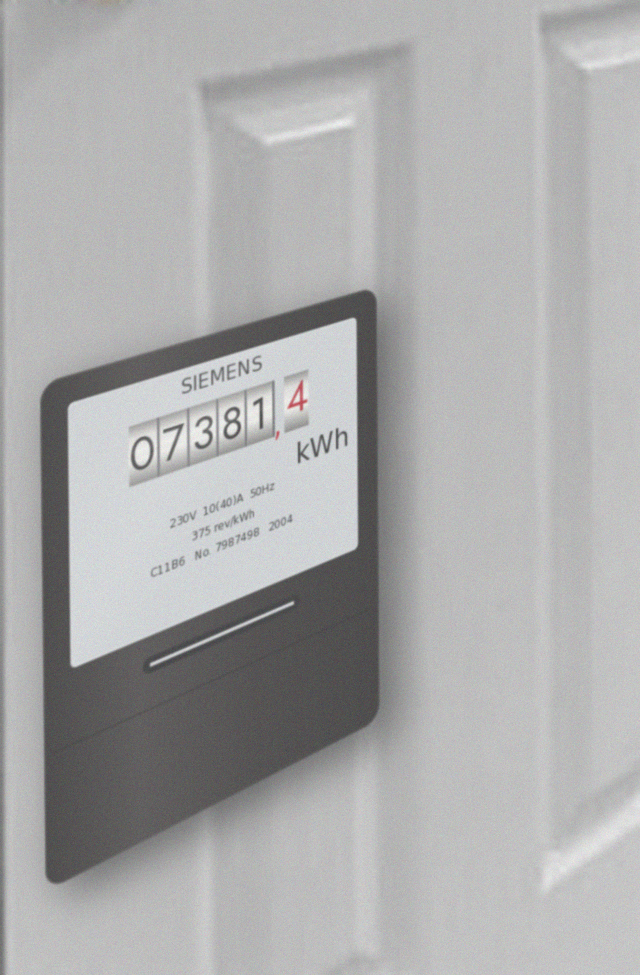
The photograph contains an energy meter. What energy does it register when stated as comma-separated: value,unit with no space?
7381.4,kWh
